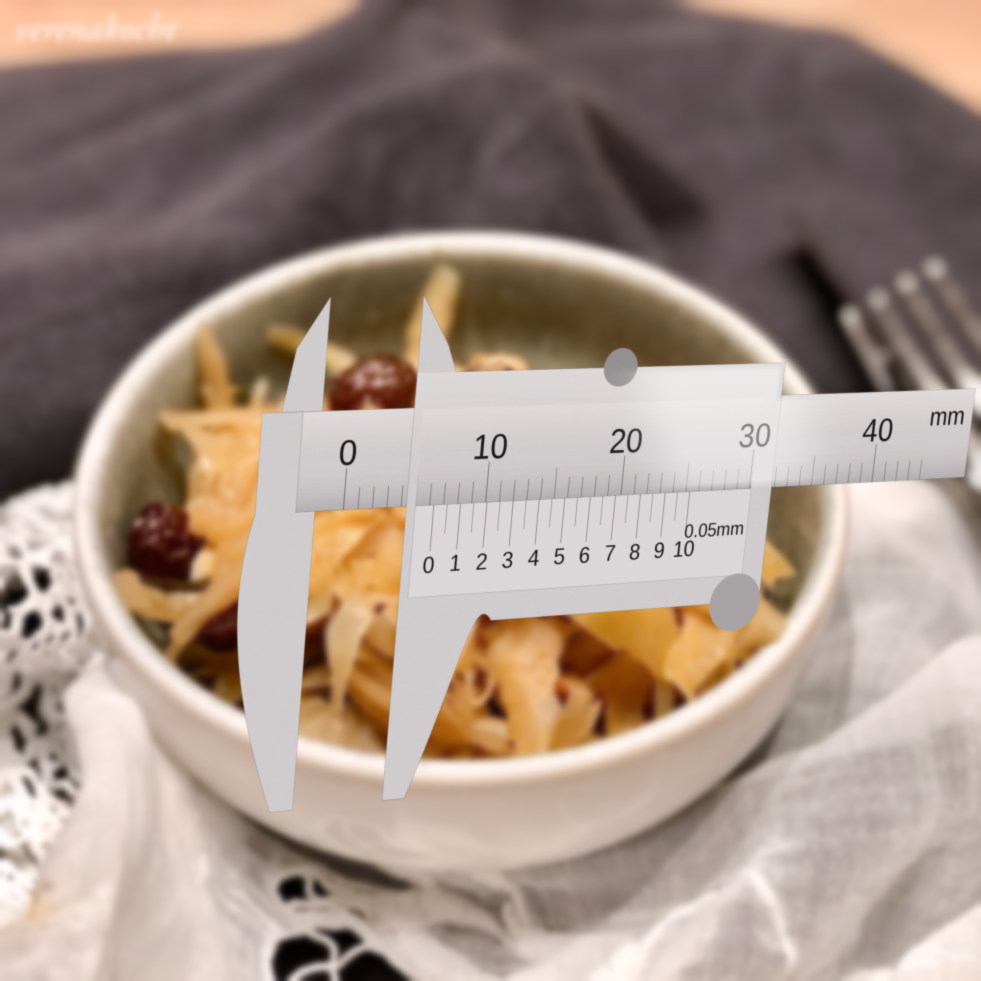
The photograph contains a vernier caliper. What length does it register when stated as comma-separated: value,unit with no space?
6.3,mm
